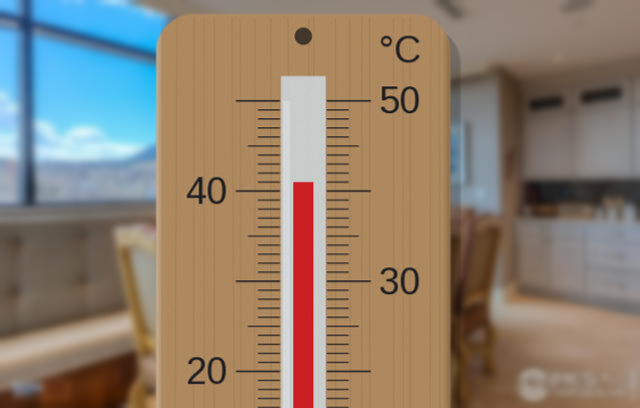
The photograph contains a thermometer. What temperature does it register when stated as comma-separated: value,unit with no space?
41,°C
